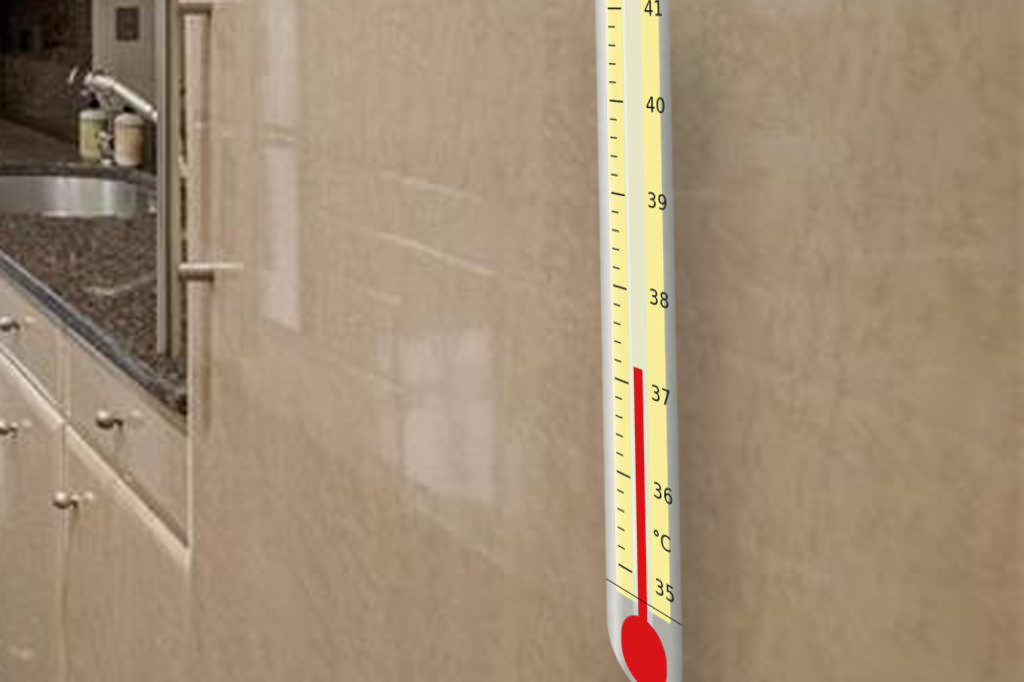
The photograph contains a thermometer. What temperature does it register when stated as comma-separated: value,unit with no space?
37.2,°C
